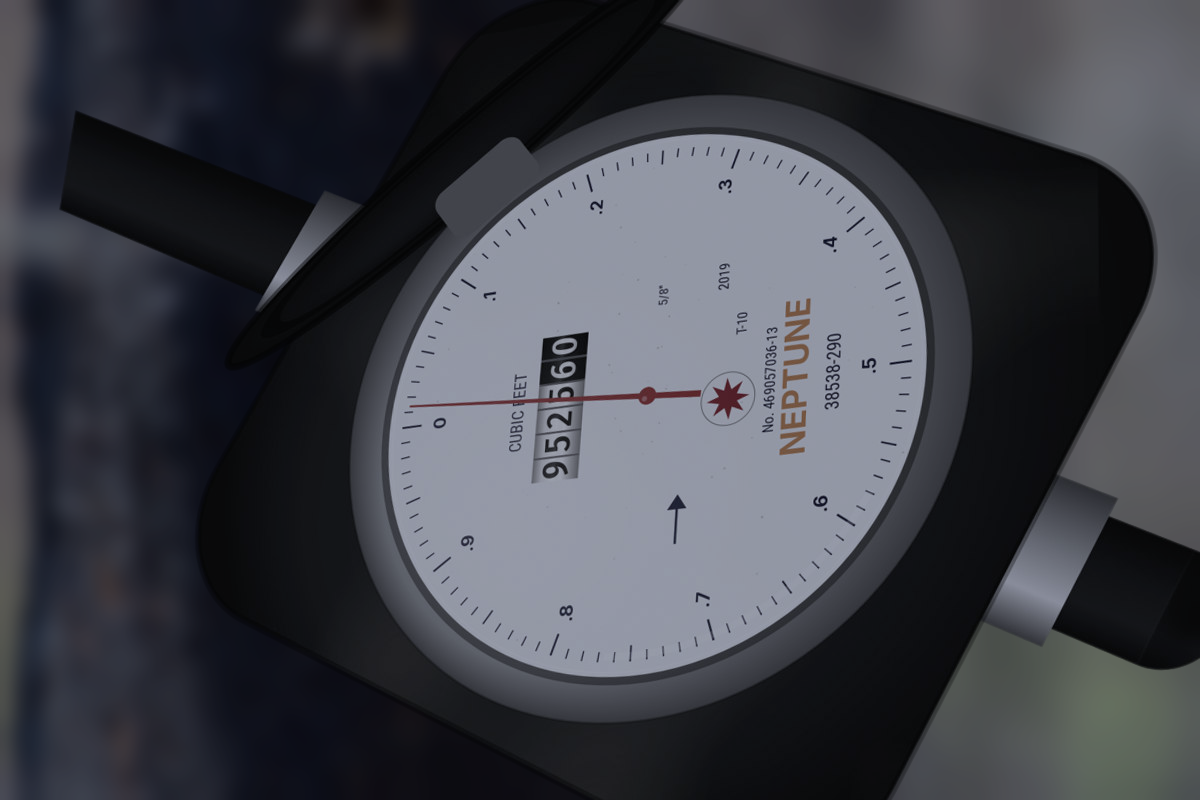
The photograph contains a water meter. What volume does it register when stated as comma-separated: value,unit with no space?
952560.01,ft³
